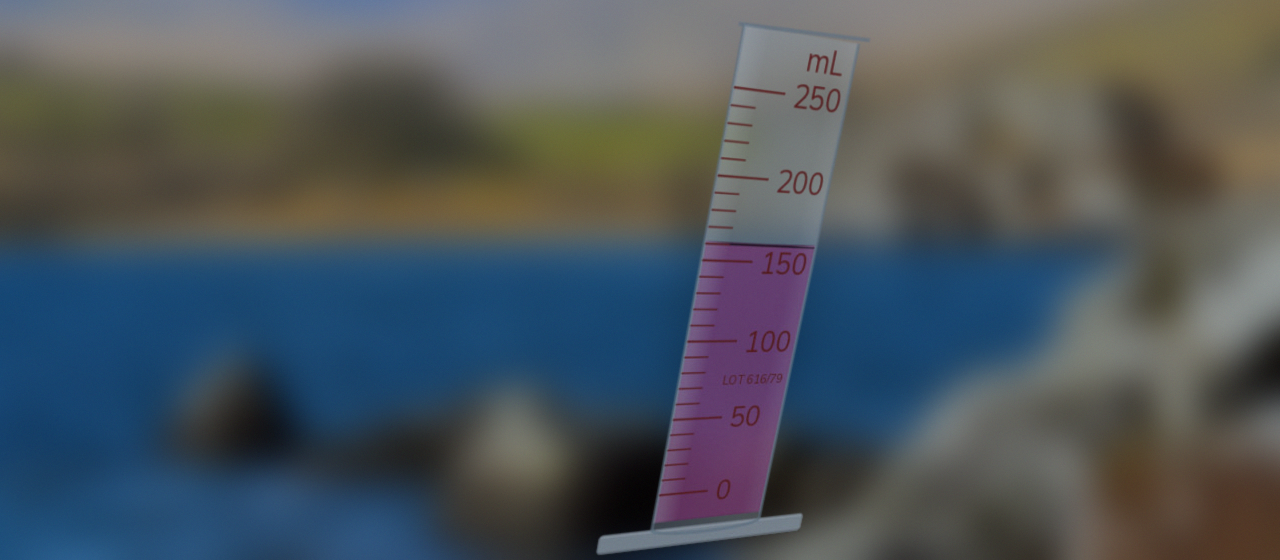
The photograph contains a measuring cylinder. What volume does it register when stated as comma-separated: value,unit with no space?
160,mL
